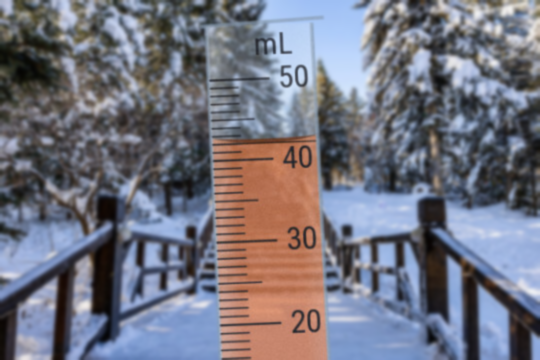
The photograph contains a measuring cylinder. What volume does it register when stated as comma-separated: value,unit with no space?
42,mL
